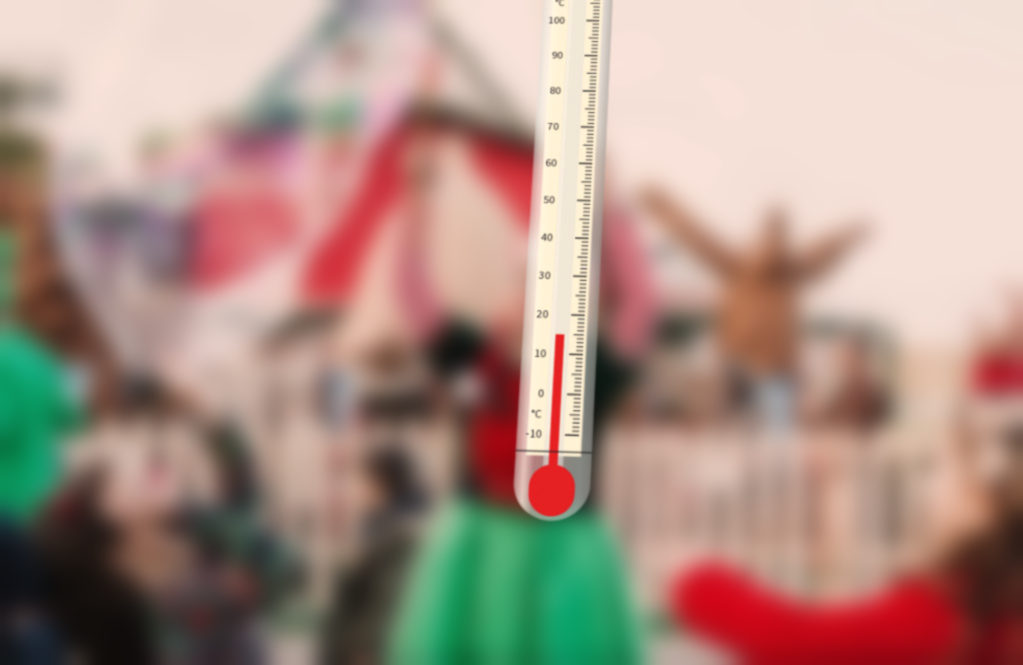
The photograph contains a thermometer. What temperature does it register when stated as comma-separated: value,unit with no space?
15,°C
